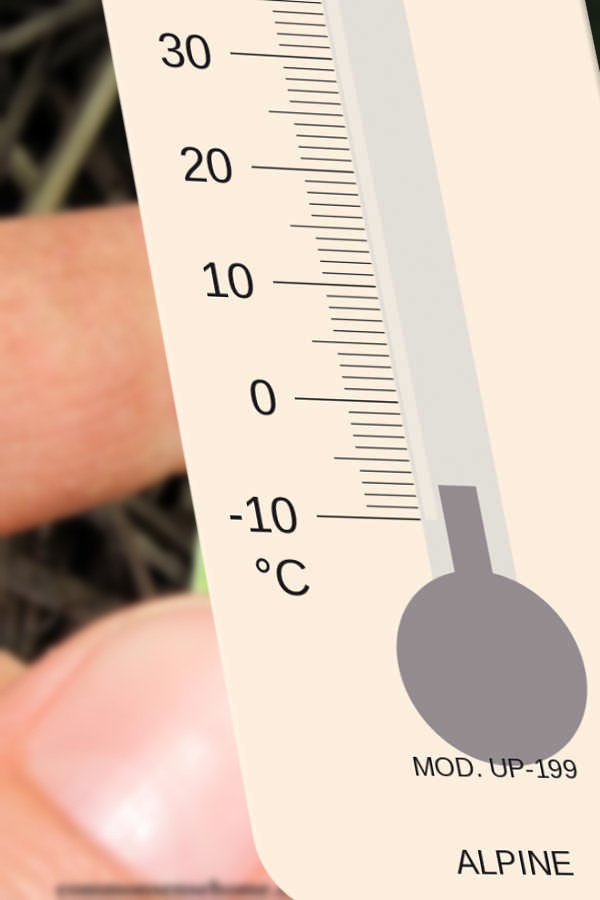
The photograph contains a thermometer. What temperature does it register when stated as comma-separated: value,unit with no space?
-7,°C
